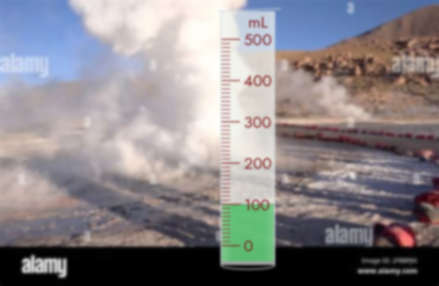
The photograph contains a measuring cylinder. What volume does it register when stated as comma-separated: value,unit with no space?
100,mL
